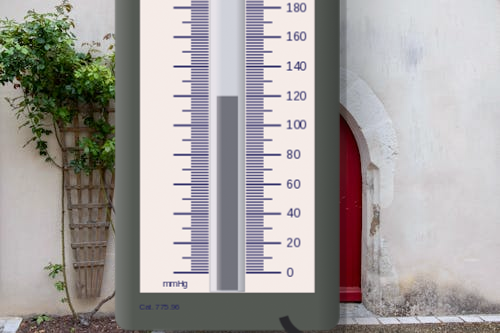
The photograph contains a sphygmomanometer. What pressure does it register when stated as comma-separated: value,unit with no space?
120,mmHg
